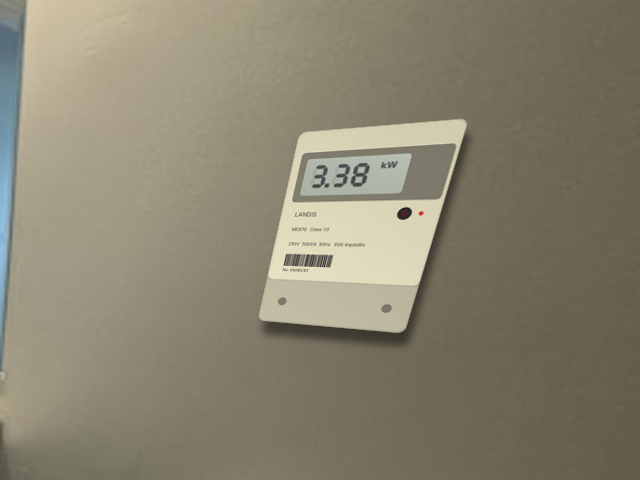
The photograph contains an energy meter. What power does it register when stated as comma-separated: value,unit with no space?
3.38,kW
